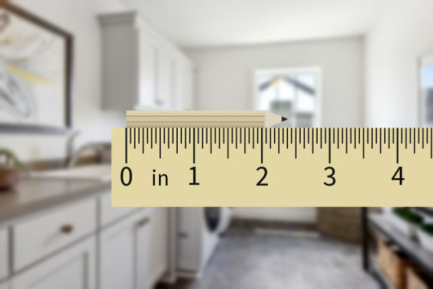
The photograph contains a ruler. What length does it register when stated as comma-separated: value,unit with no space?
2.375,in
